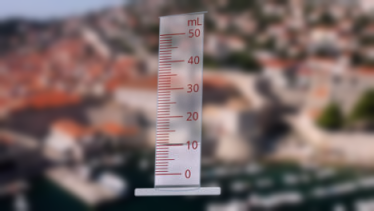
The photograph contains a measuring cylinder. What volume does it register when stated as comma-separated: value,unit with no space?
10,mL
